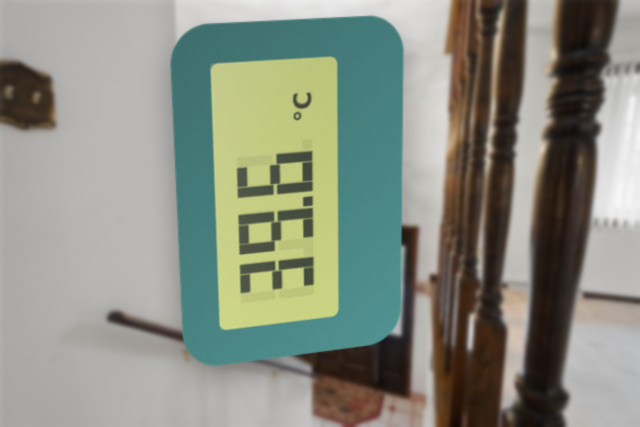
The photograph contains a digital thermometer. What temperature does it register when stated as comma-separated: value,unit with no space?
39.6,°C
